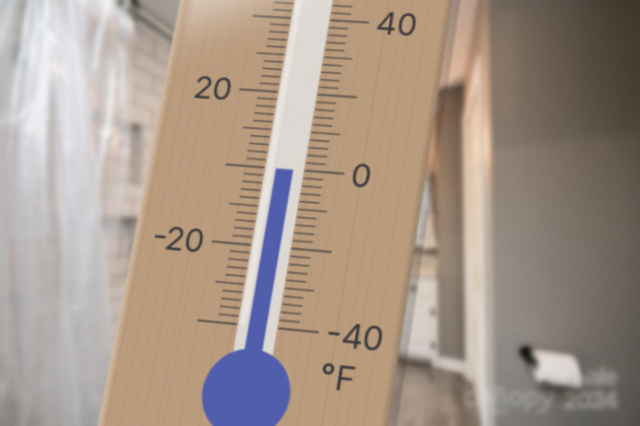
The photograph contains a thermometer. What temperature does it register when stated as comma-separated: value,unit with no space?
0,°F
